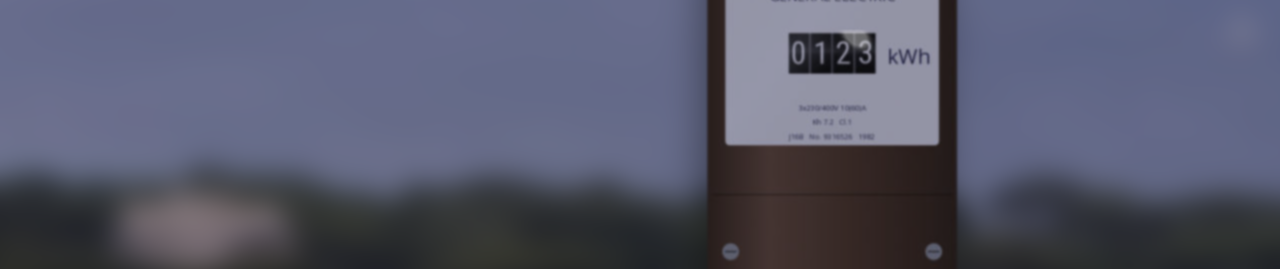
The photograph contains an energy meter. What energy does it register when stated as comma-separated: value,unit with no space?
123,kWh
